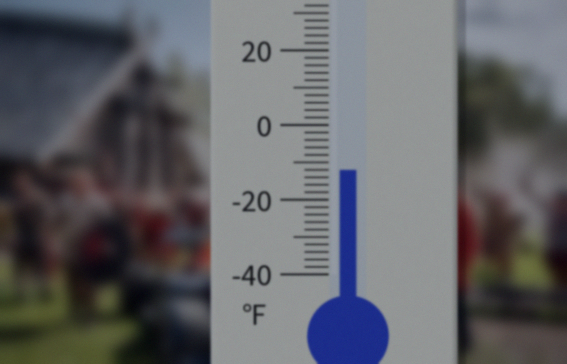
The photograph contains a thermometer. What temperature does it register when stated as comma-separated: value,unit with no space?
-12,°F
